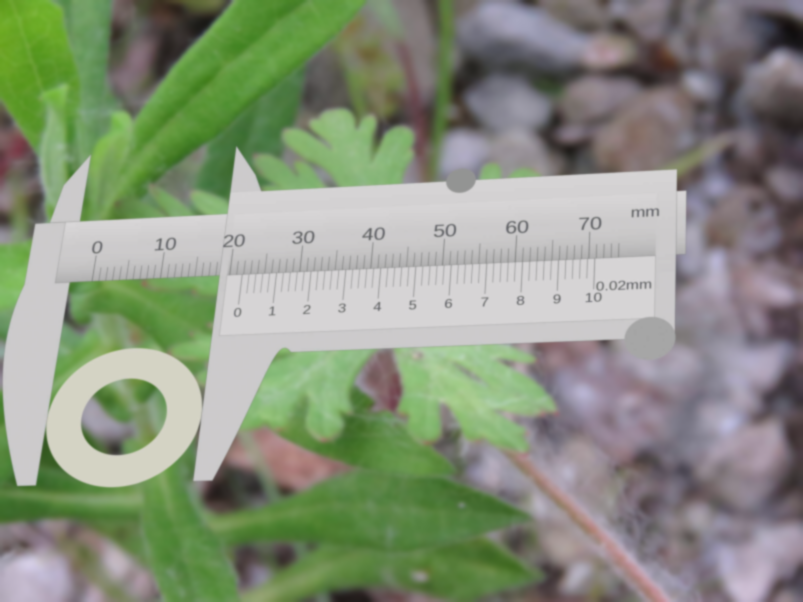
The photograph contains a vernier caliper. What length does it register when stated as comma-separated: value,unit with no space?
21.8,mm
